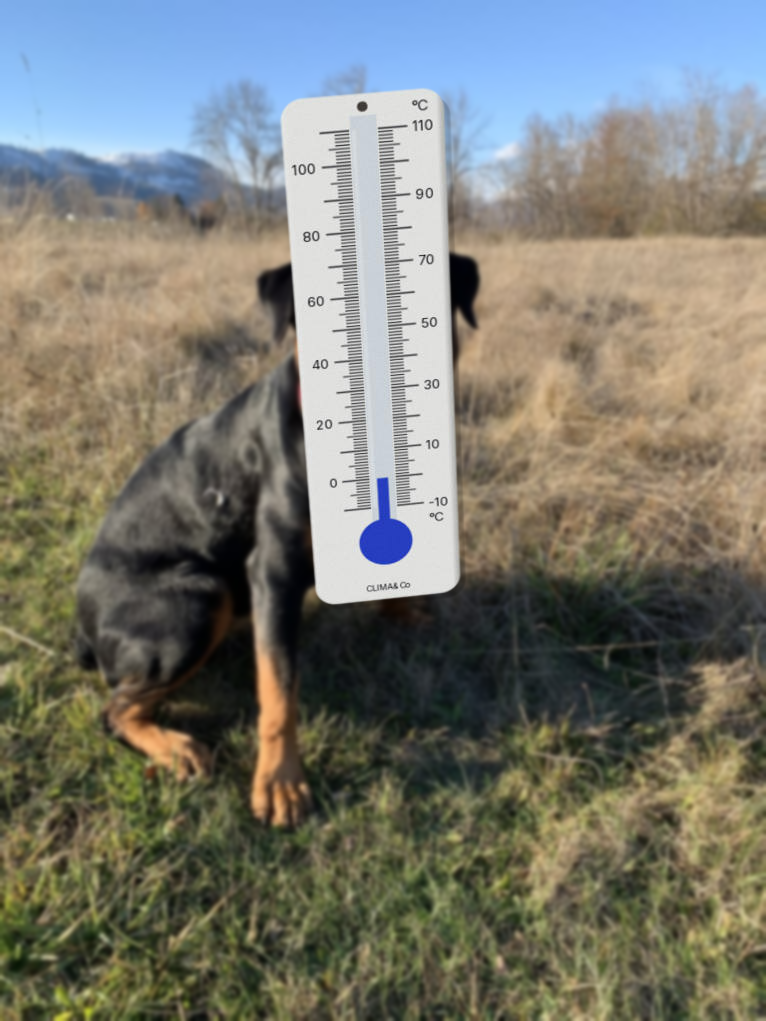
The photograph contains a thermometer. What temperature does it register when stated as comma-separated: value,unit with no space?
0,°C
